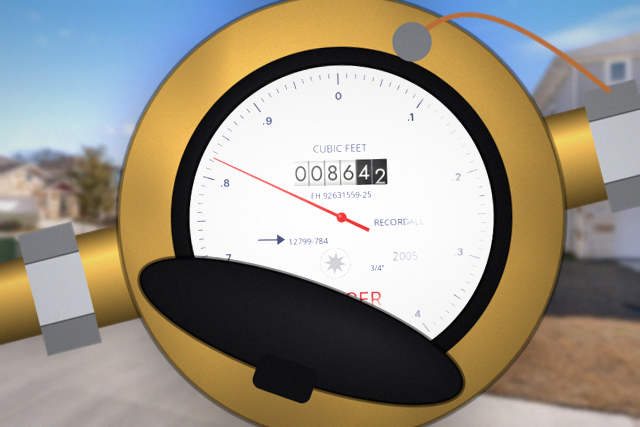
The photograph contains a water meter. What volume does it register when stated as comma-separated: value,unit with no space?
8641.82,ft³
